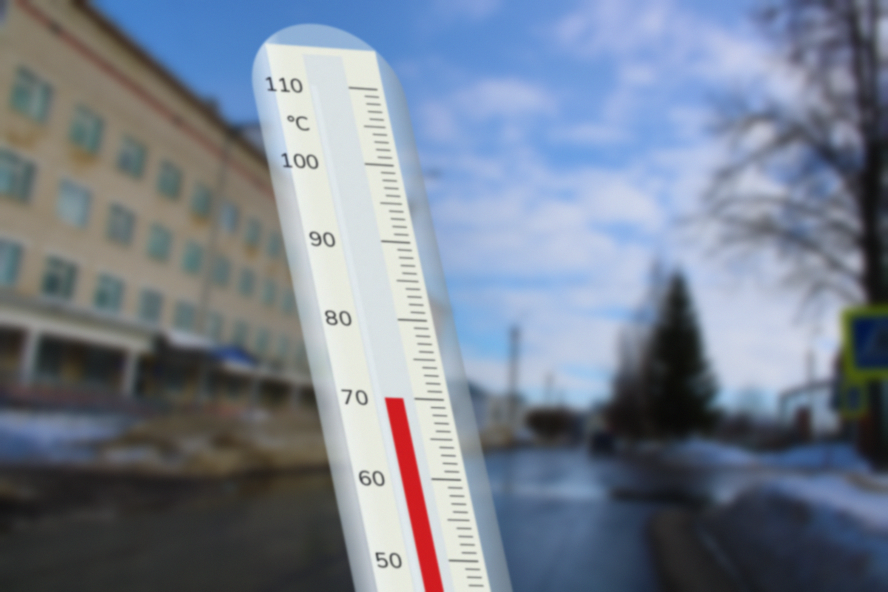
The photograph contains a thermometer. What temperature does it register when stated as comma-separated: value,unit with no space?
70,°C
